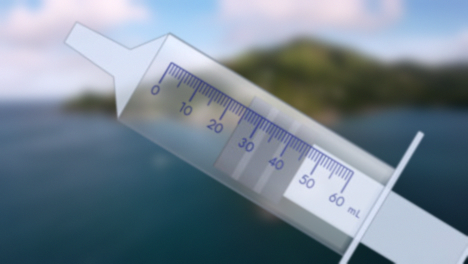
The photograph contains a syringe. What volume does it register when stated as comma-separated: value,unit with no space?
25,mL
